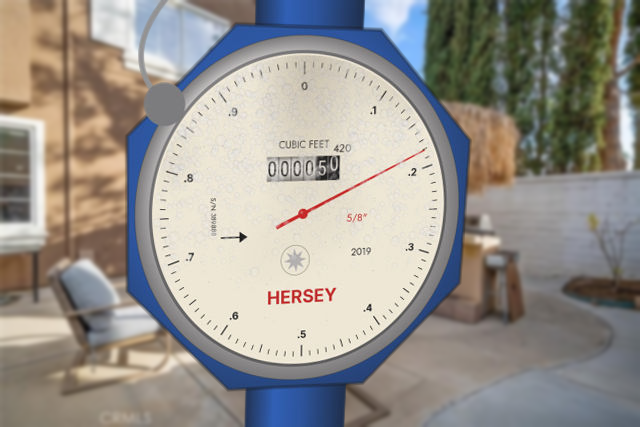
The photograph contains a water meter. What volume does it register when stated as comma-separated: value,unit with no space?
50.18,ft³
